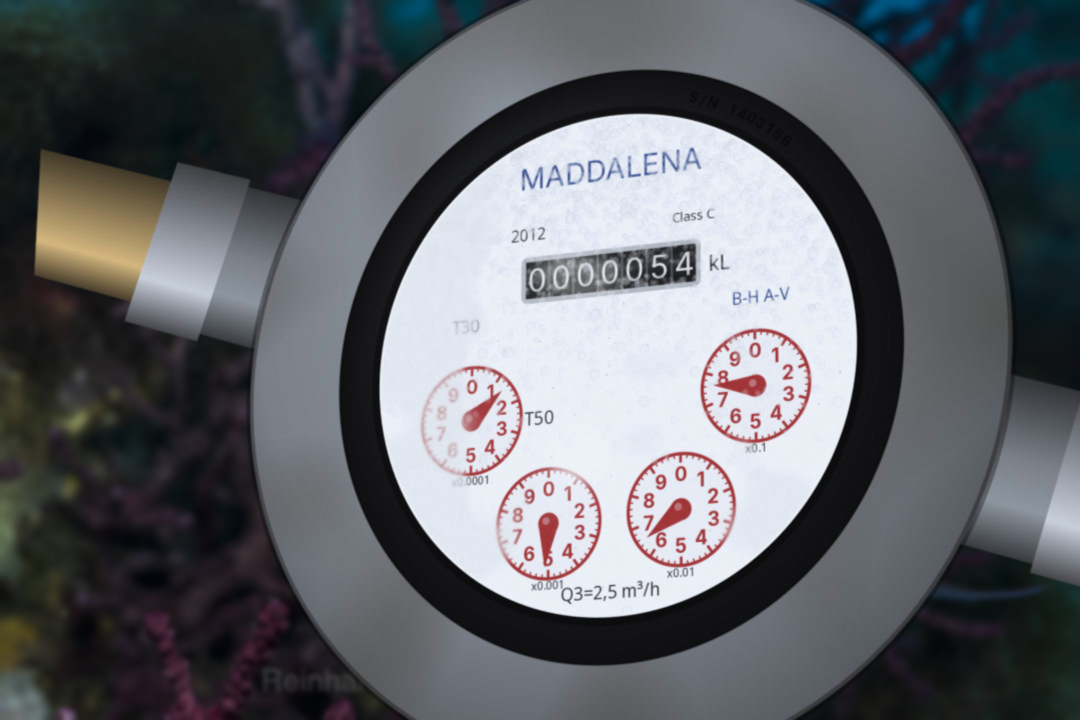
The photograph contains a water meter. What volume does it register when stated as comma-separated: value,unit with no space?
54.7651,kL
